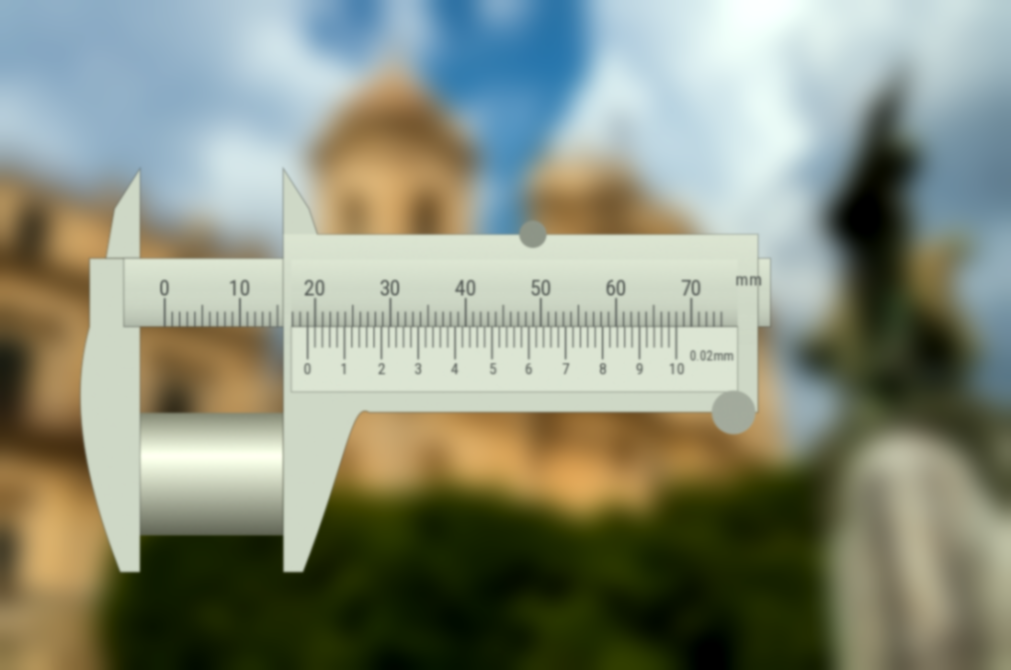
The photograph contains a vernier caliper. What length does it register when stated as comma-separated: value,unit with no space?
19.0,mm
